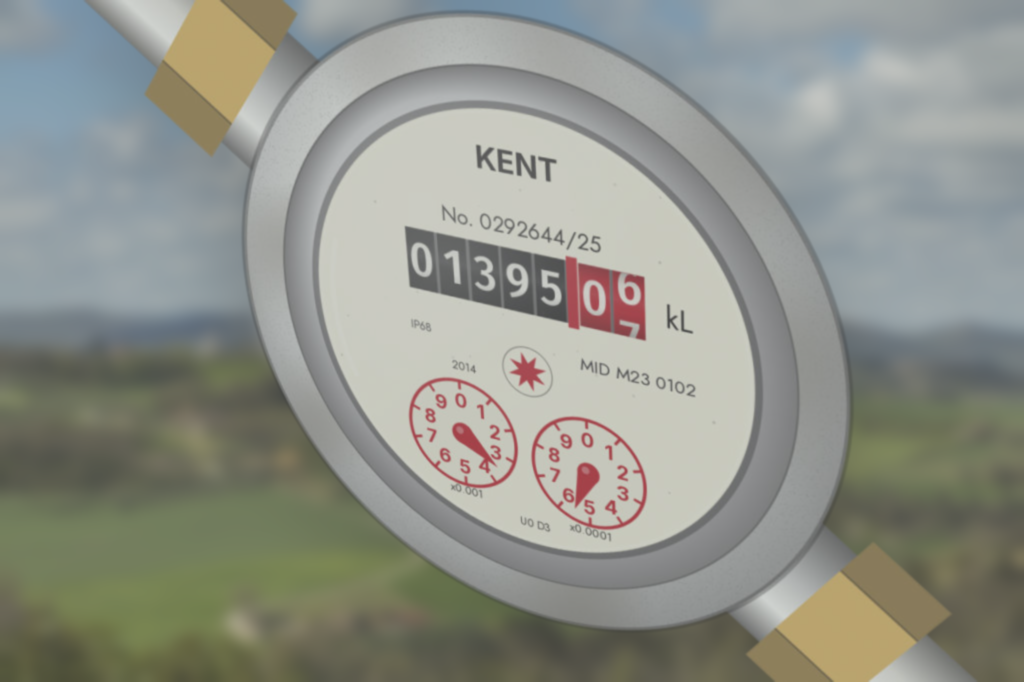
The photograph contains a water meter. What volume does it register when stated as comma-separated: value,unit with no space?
1395.0635,kL
